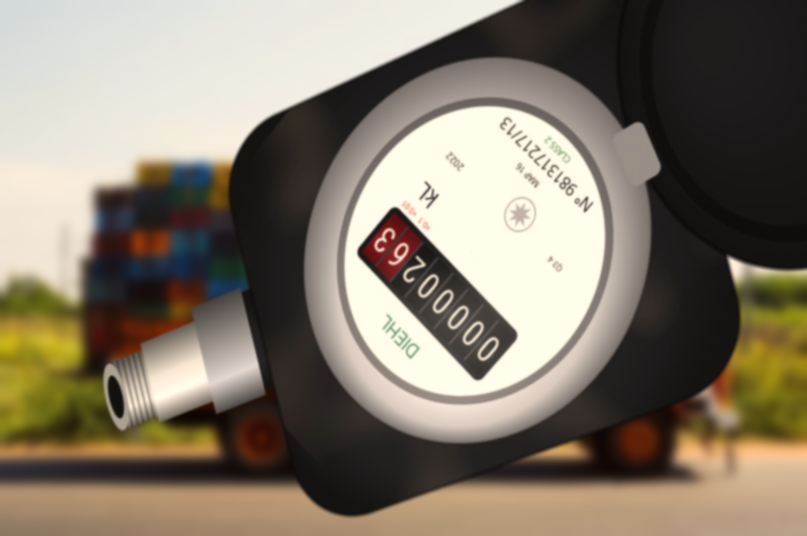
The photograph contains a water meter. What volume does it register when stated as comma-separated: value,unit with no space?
2.63,kL
